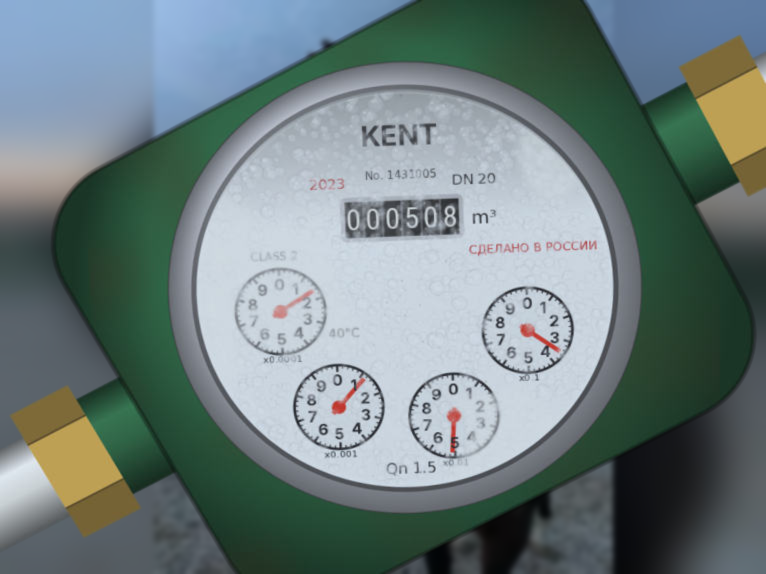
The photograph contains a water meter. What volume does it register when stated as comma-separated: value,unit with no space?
508.3511,m³
